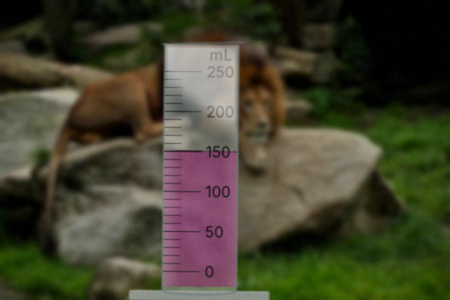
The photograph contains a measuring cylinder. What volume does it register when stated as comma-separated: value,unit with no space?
150,mL
